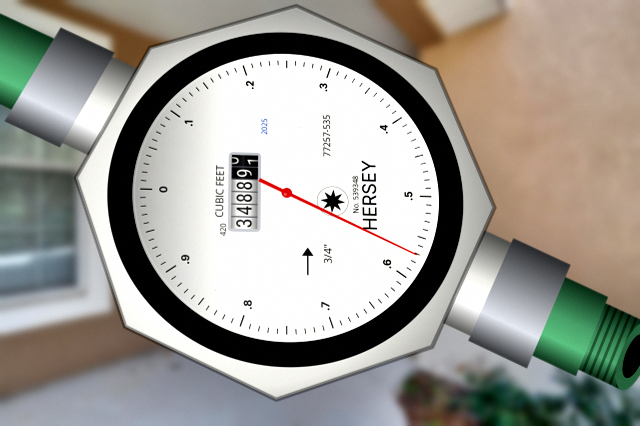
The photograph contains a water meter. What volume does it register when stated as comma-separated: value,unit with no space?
348890.57,ft³
